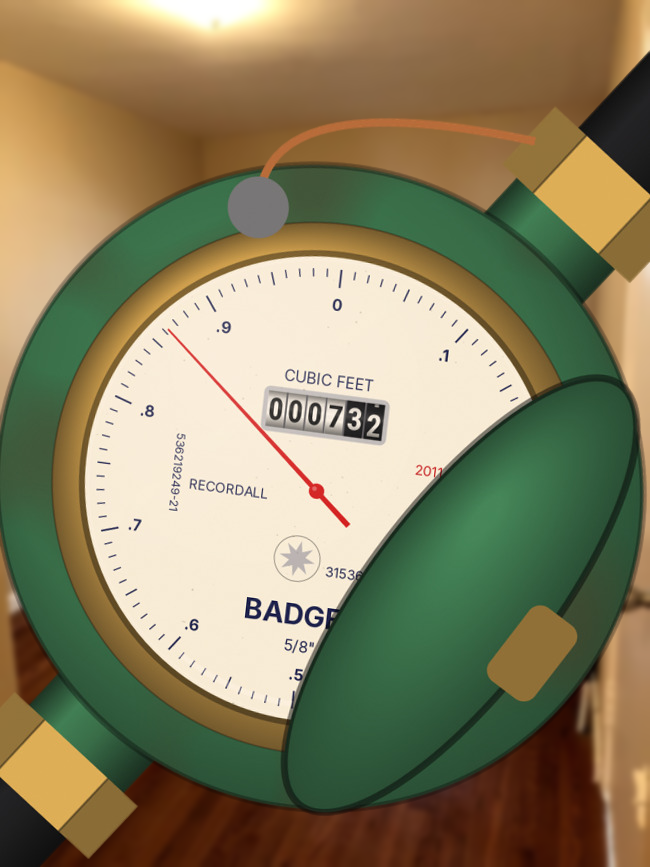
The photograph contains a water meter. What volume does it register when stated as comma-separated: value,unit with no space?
731.86,ft³
